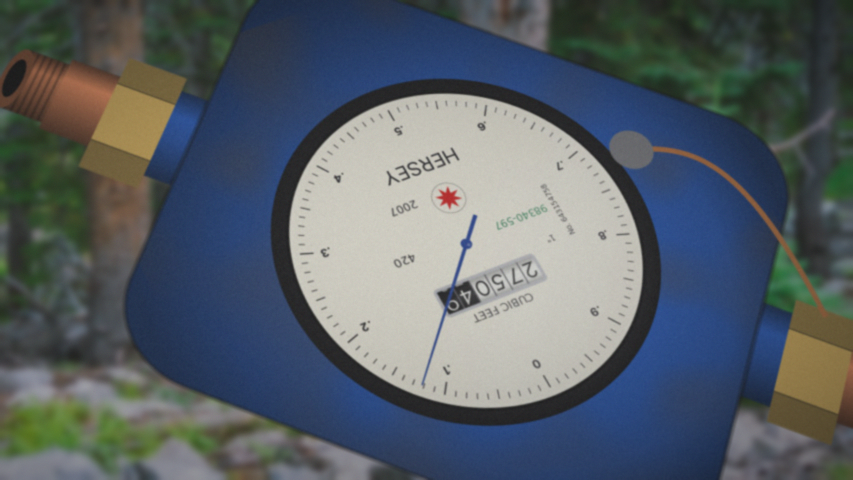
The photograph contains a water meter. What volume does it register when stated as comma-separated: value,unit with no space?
275049.12,ft³
